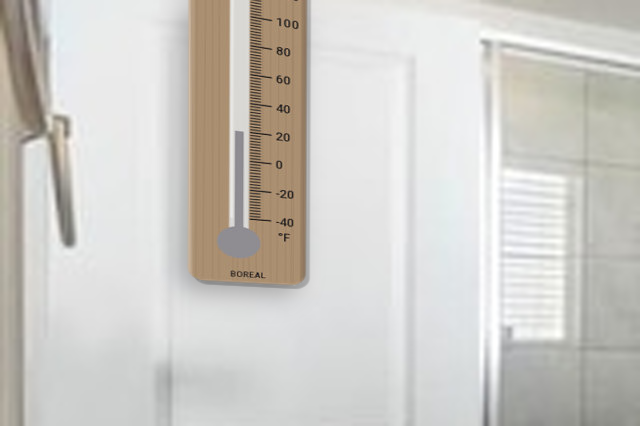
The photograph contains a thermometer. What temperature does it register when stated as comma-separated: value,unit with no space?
20,°F
